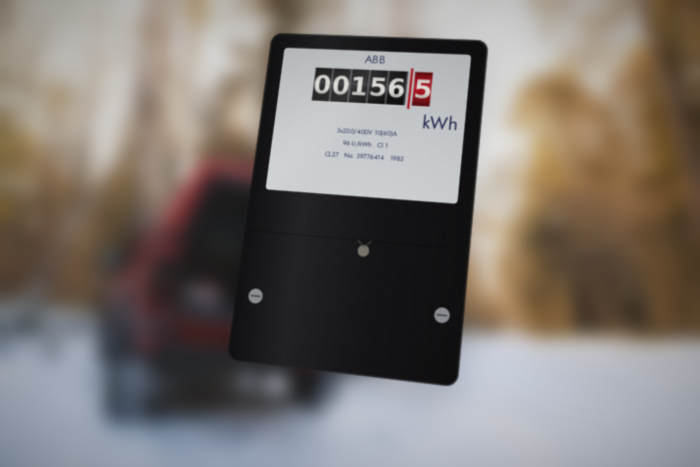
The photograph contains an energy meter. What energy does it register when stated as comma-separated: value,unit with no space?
156.5,kWh
